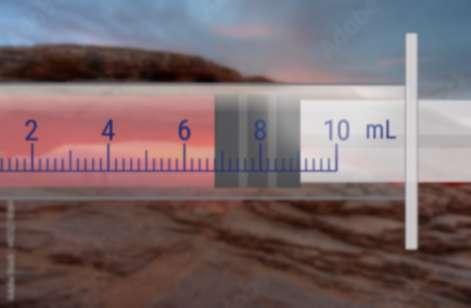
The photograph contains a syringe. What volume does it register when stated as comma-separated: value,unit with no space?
6.8,mL
